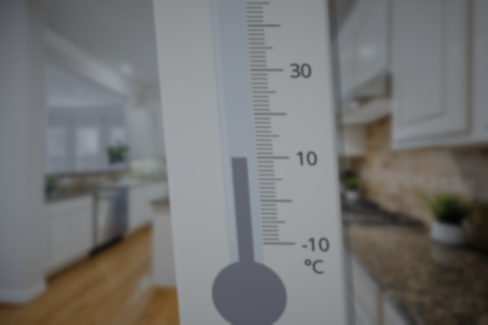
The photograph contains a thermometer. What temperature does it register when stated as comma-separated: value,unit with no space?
10,°C
